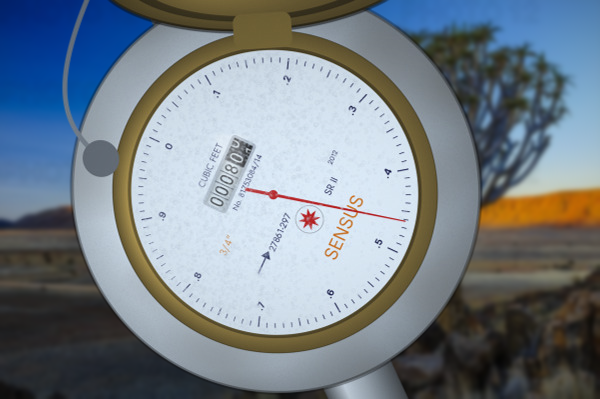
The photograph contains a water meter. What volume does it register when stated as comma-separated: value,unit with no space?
800.46,ft³
